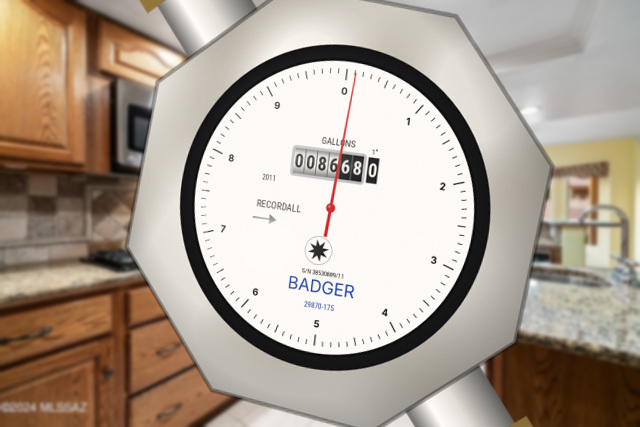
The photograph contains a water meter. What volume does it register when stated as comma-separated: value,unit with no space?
86680.1,gal
